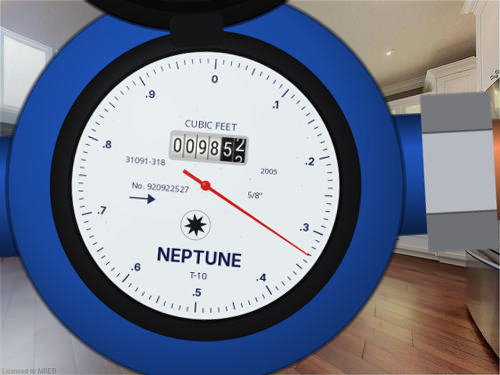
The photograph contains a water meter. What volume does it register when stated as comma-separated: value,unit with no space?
9852.33,ft³
